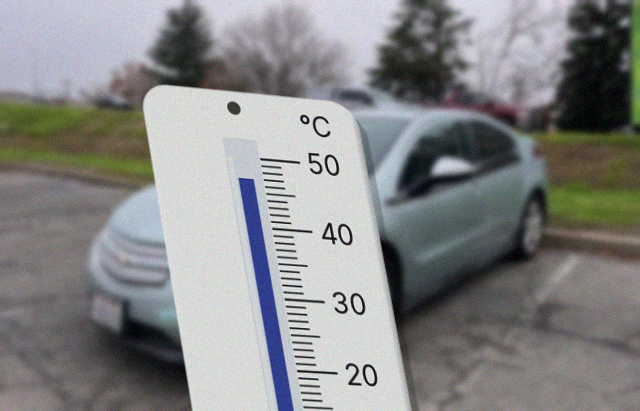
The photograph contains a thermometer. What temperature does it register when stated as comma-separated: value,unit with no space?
47,°C
